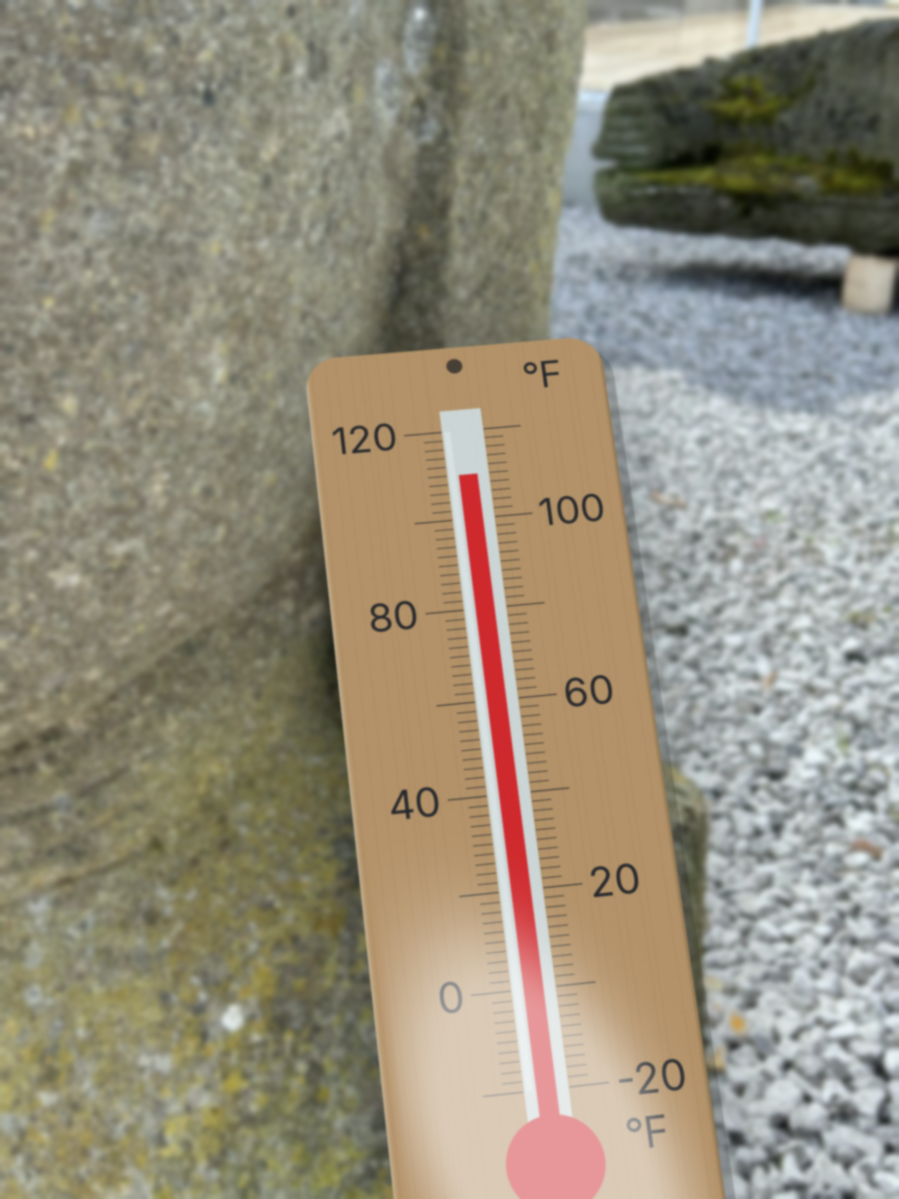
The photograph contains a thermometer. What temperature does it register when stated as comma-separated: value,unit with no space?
110,°F
